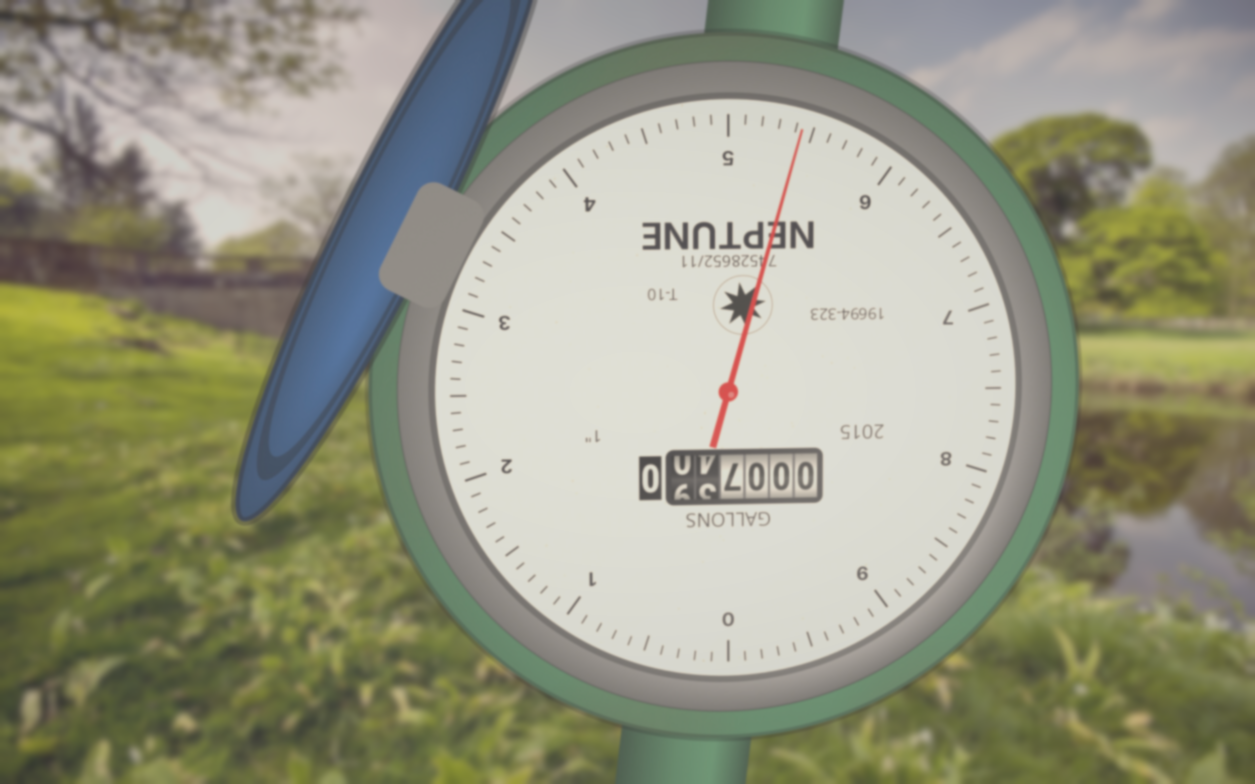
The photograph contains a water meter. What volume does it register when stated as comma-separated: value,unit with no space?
7395.4,gal
